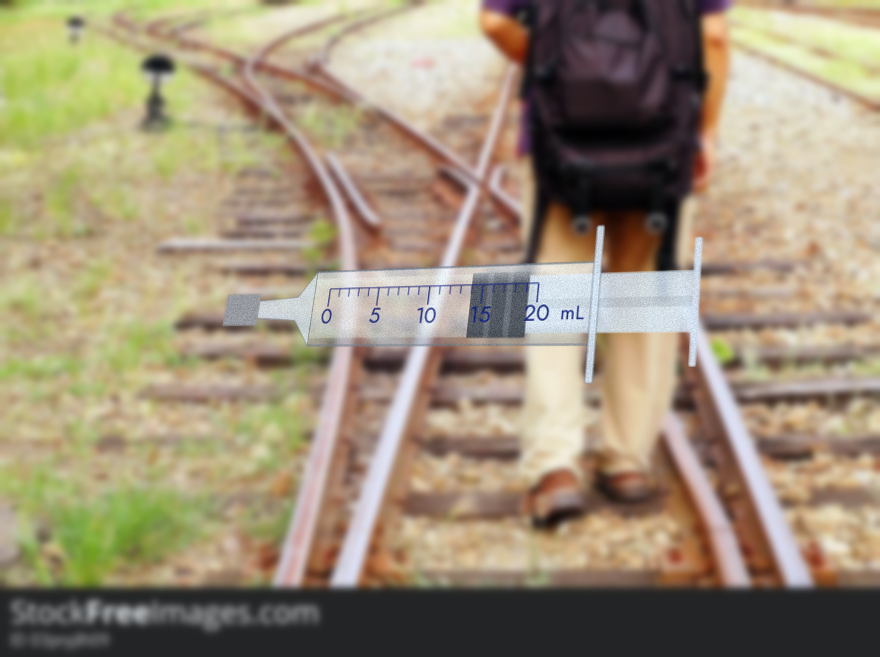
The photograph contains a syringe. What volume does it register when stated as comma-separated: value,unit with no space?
14,mL
